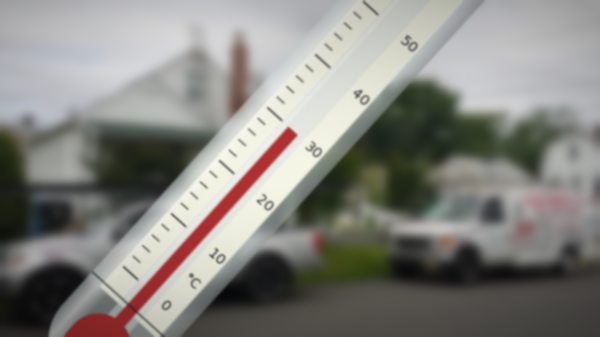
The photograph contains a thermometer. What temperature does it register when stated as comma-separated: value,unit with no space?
30,°C
